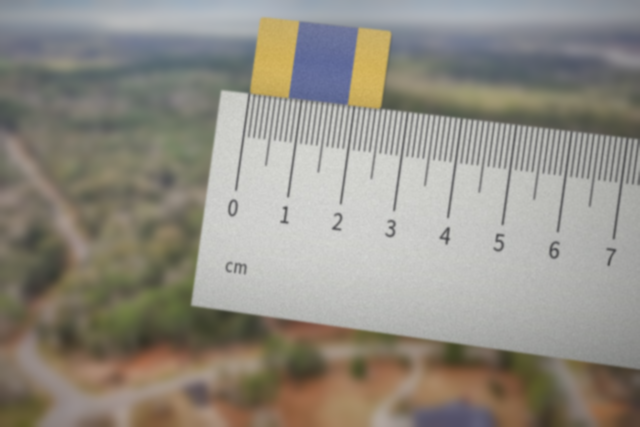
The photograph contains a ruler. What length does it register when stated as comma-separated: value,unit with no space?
2.5,cm
